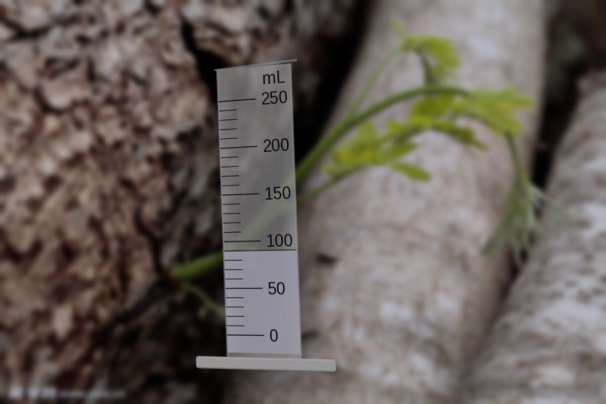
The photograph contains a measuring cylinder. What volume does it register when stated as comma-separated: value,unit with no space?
90,mL
